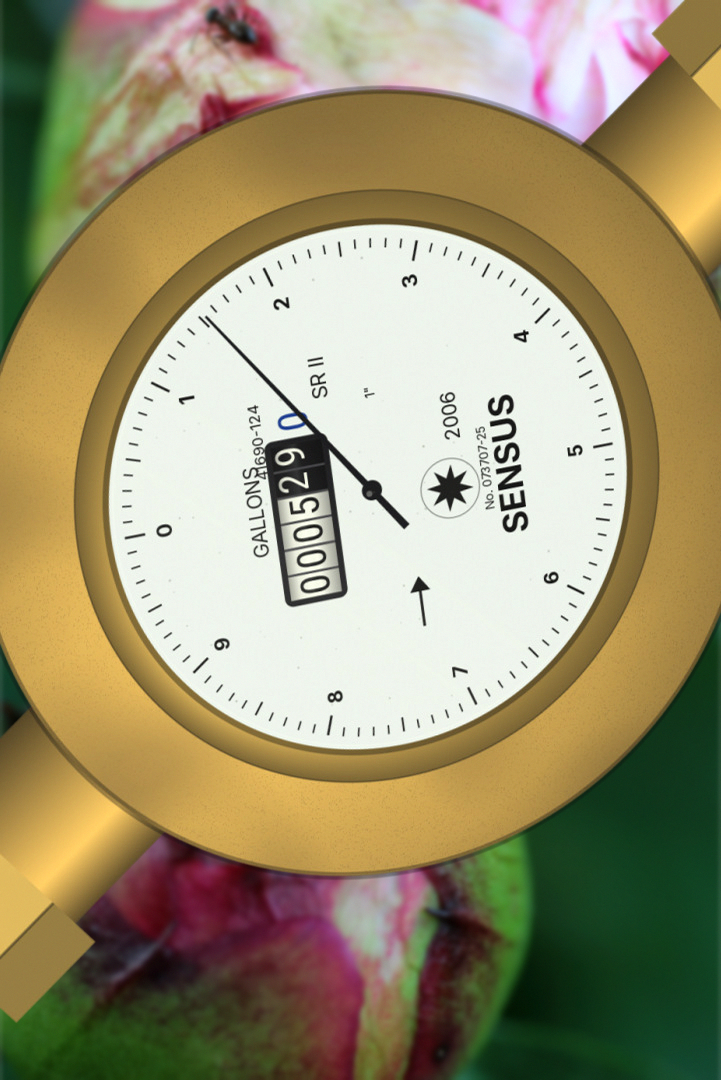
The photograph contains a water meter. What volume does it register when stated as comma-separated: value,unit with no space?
5291.5,gal
